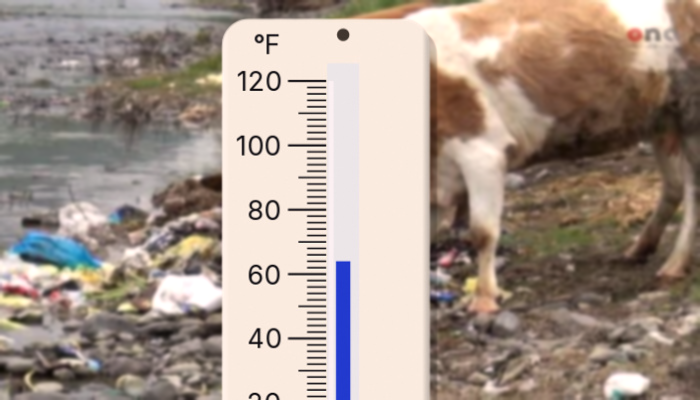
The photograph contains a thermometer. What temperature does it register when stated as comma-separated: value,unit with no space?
64,°F
